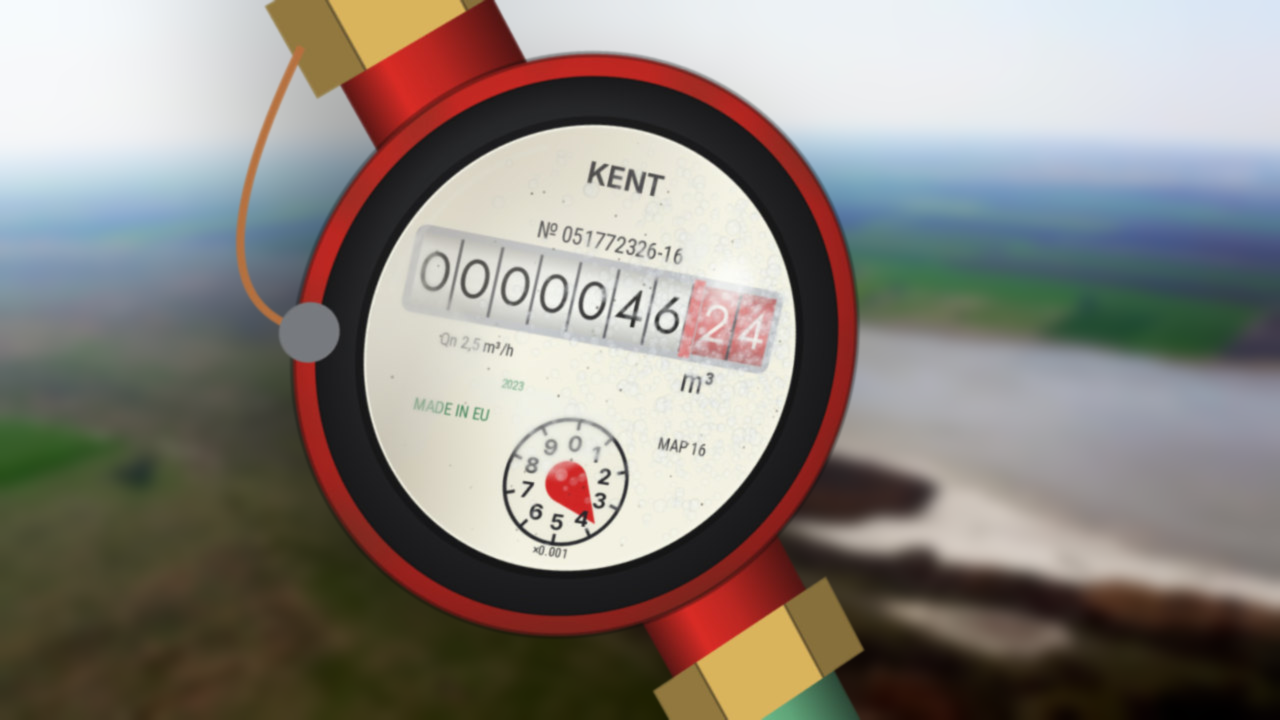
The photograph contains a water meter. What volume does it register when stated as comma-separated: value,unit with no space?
46.243,m³
